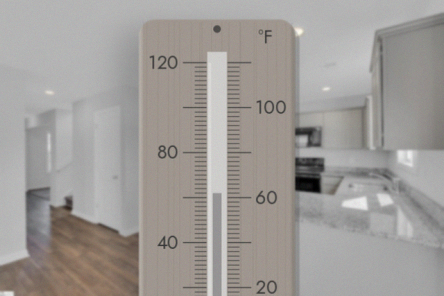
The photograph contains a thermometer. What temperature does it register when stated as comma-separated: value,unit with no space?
62,°F
